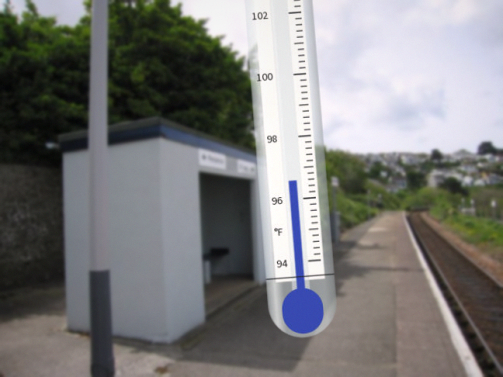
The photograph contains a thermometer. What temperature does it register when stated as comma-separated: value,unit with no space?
96.6,°F
